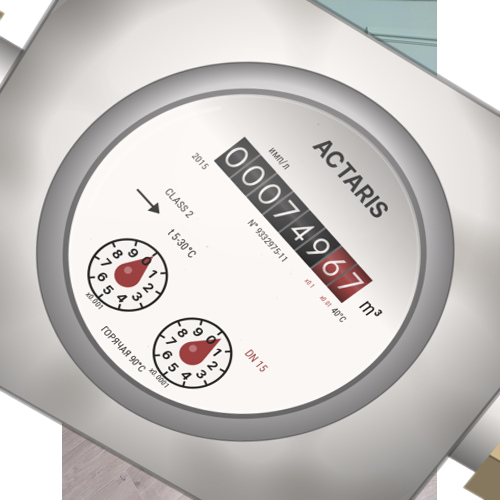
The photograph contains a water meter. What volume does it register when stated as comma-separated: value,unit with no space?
749.6700,m³
